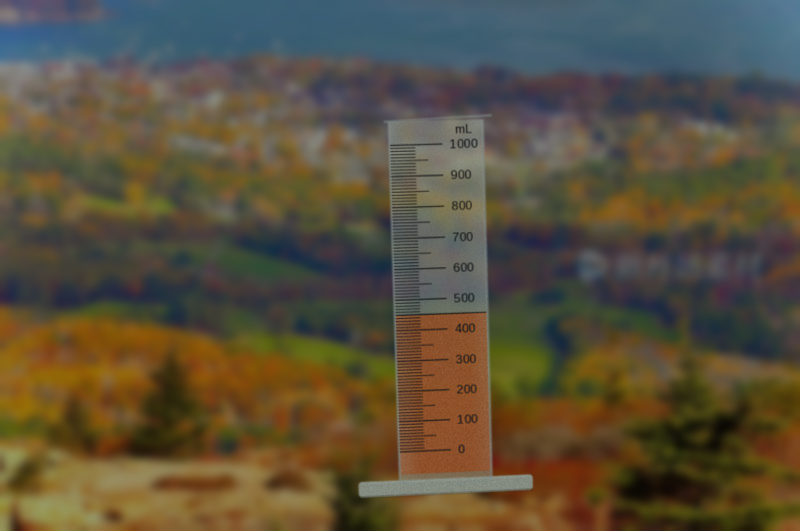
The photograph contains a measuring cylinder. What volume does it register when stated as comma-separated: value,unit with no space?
450,mL
